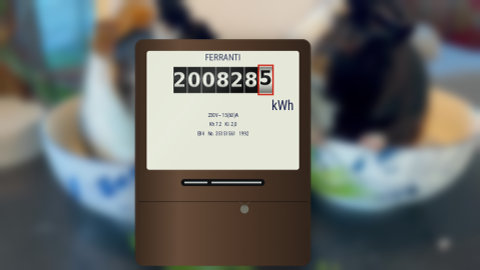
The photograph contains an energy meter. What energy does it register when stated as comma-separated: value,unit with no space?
200828.5,kWh
